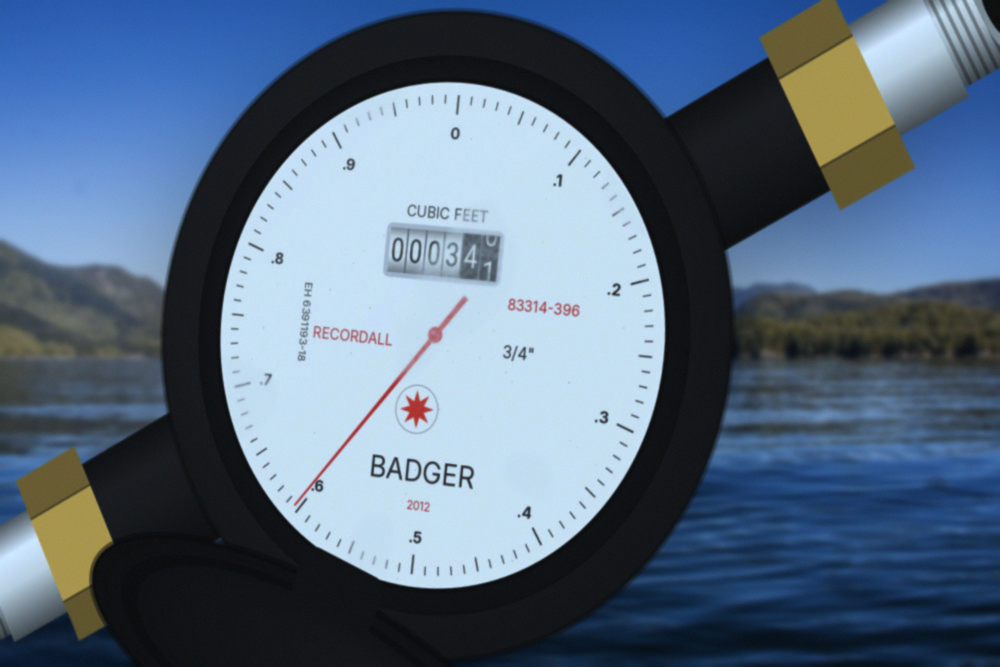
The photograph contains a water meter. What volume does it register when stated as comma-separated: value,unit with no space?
340.60,ft³
